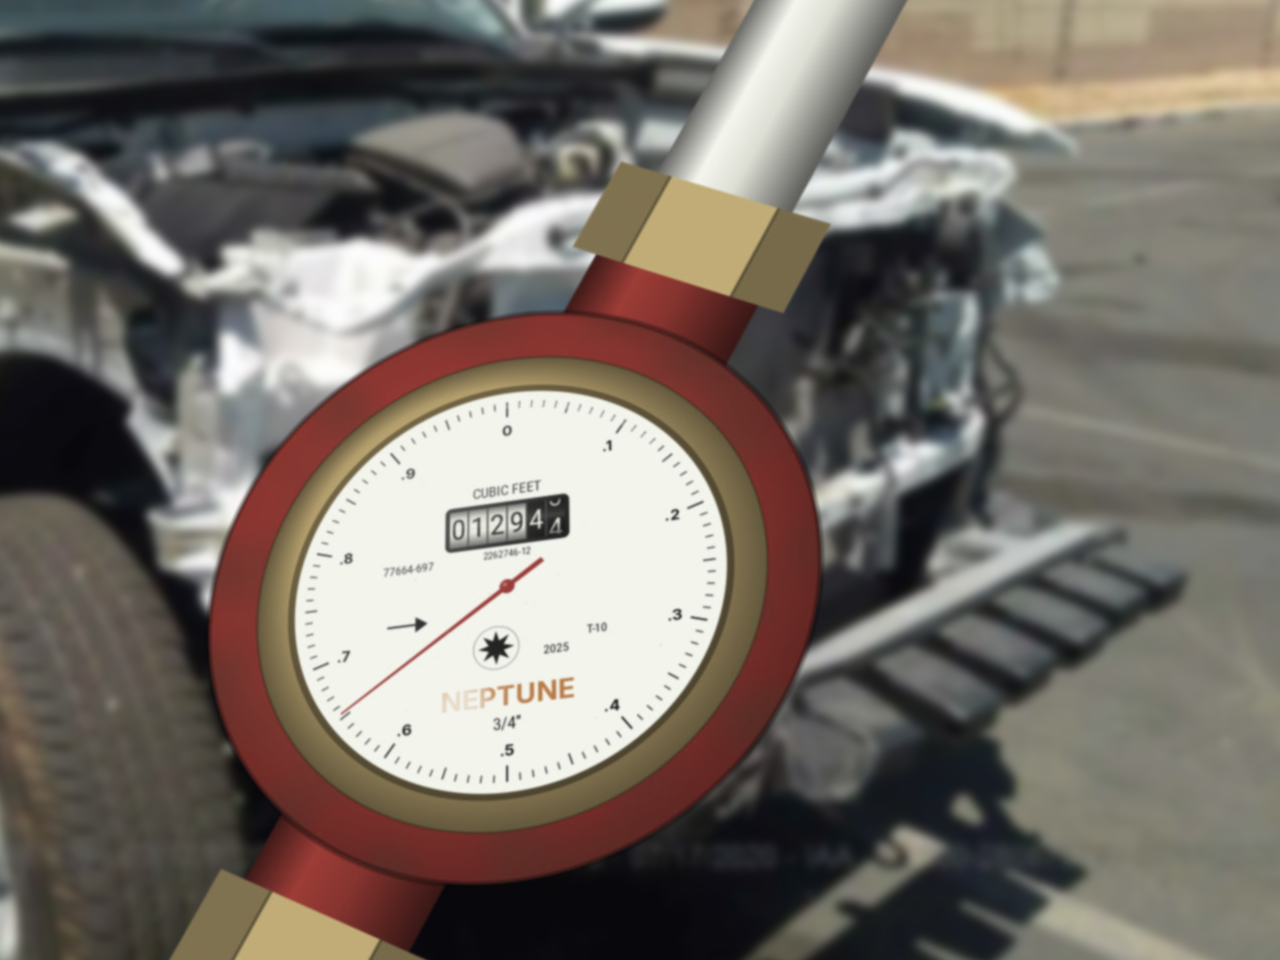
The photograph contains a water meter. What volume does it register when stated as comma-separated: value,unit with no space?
12943.65,ft³
